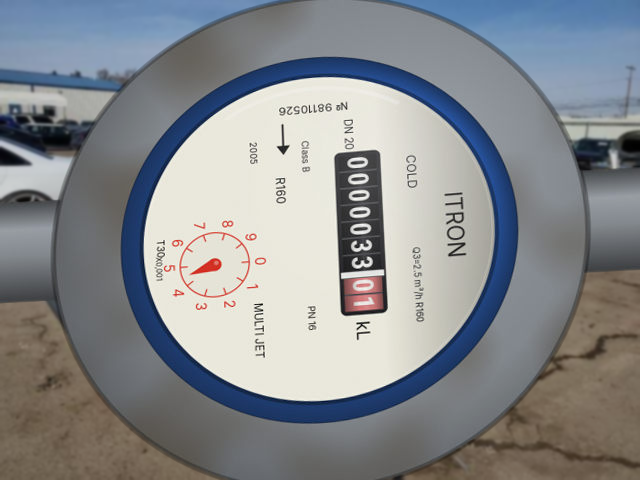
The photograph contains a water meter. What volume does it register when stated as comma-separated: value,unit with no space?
33.014,kL
